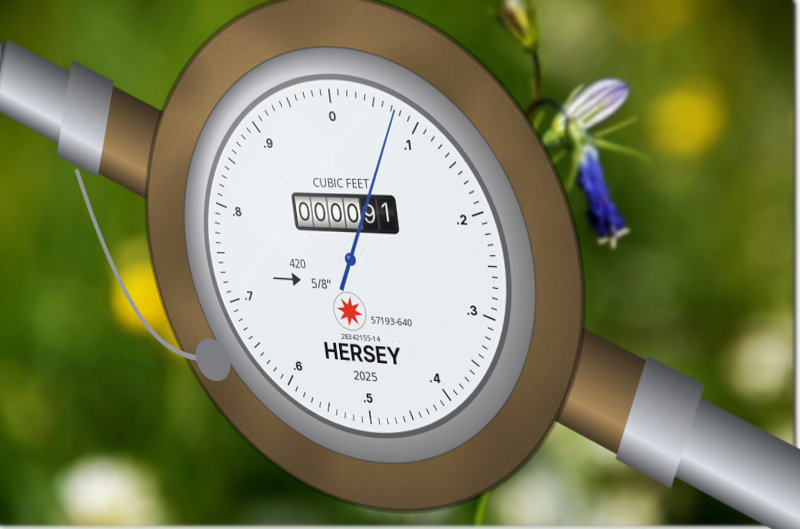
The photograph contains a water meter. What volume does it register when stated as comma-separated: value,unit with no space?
91.07,ft³
